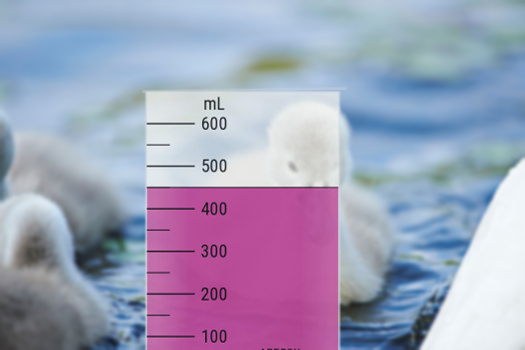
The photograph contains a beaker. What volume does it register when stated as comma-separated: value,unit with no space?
450,mL
